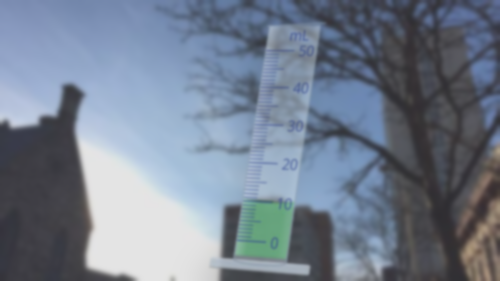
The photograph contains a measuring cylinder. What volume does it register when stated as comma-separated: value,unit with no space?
10,mL
